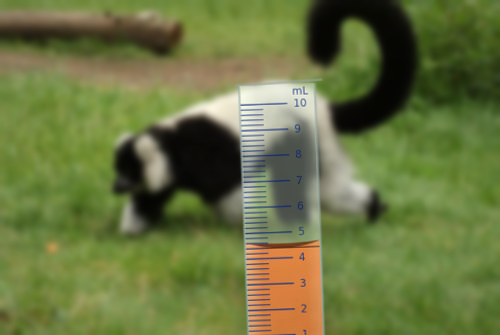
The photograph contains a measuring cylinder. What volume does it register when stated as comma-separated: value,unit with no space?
4.4,mL
